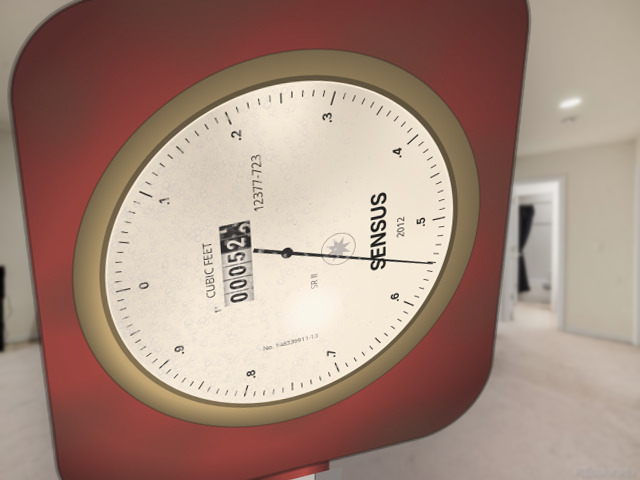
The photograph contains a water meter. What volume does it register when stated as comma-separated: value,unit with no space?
521.55,ft³
